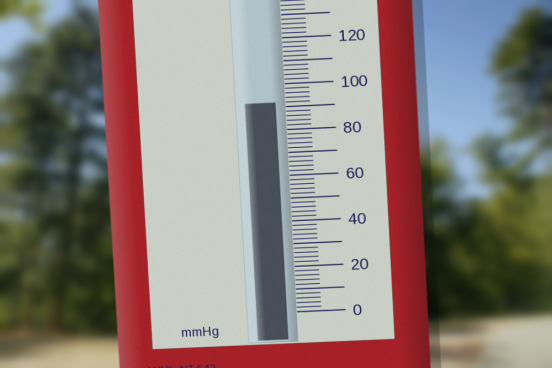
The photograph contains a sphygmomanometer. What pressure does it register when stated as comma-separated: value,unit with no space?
92,mmHg
